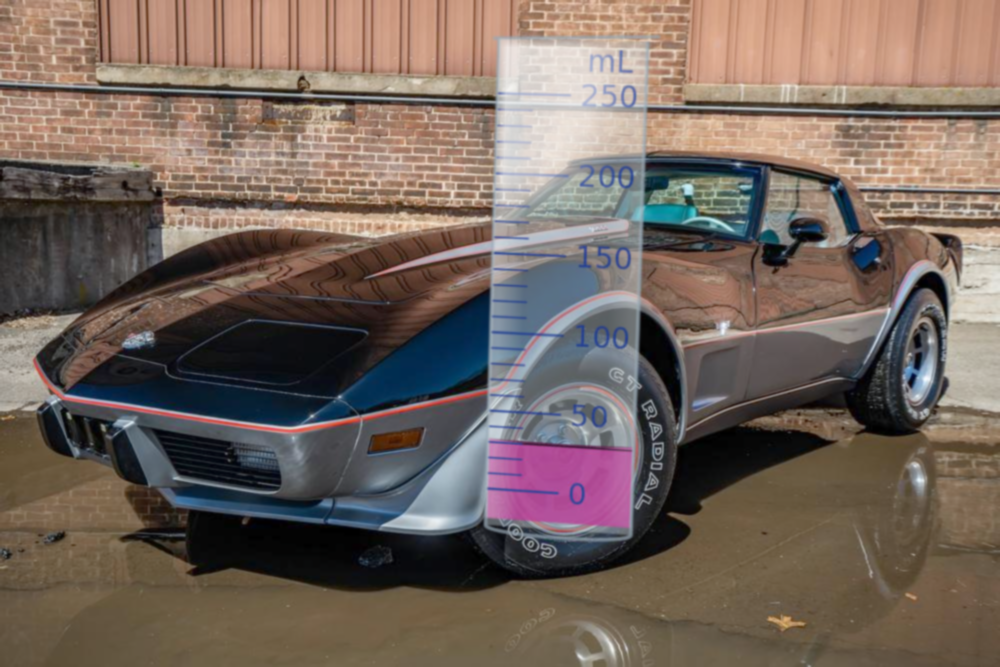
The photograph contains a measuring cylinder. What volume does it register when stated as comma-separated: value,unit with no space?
30,mL
